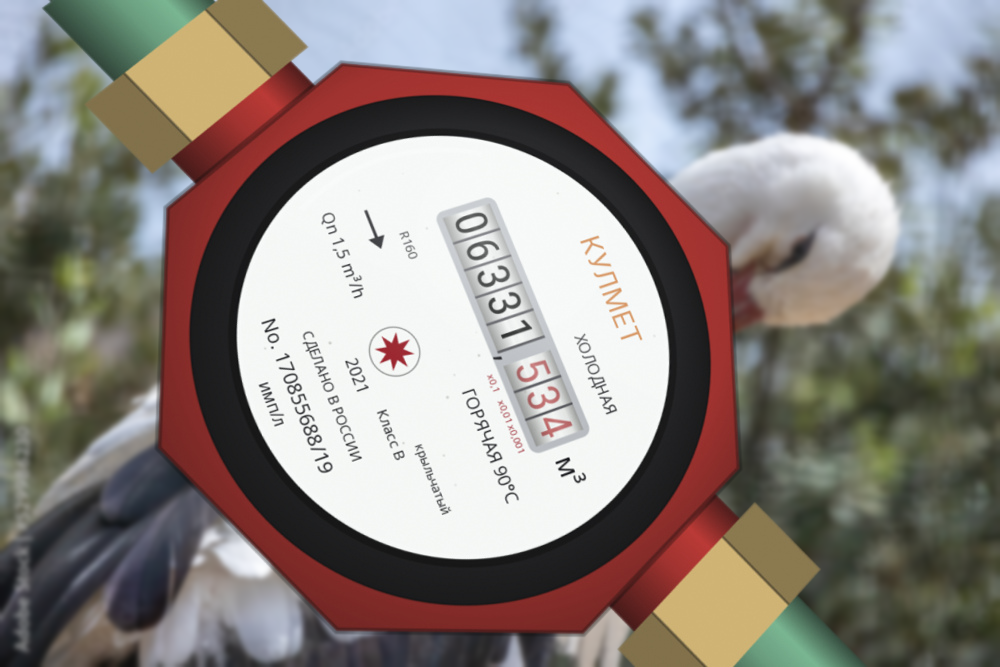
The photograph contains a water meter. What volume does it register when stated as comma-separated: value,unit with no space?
6331.534,m³
